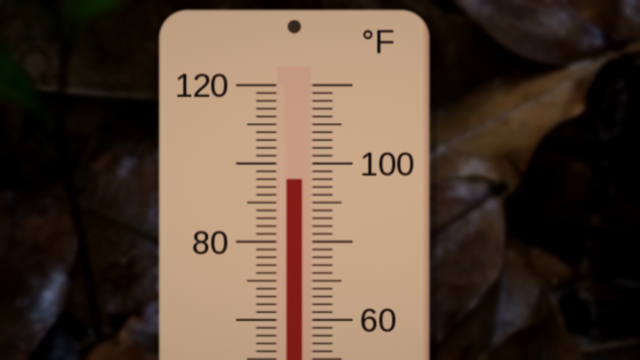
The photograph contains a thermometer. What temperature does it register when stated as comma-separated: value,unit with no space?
96,°F
